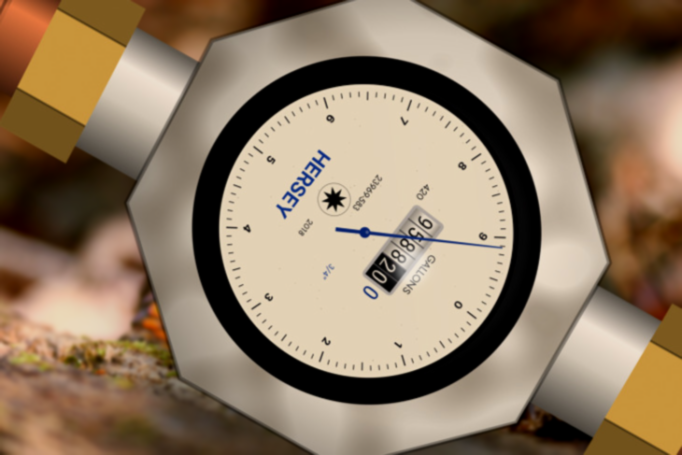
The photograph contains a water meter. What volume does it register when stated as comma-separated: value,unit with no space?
9588199.1,gal
